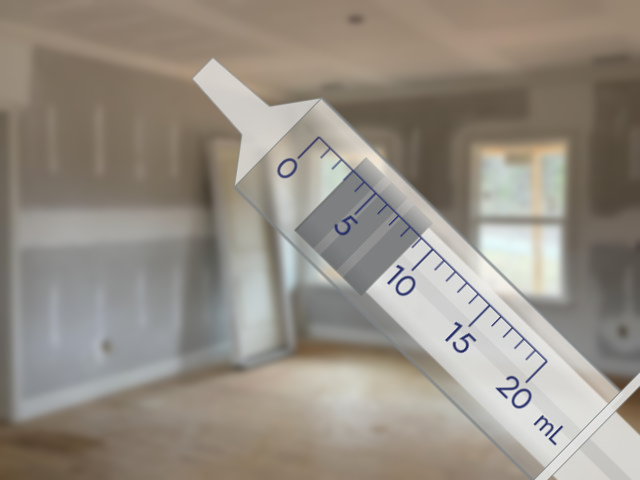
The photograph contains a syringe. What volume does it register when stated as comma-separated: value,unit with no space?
3,mL
